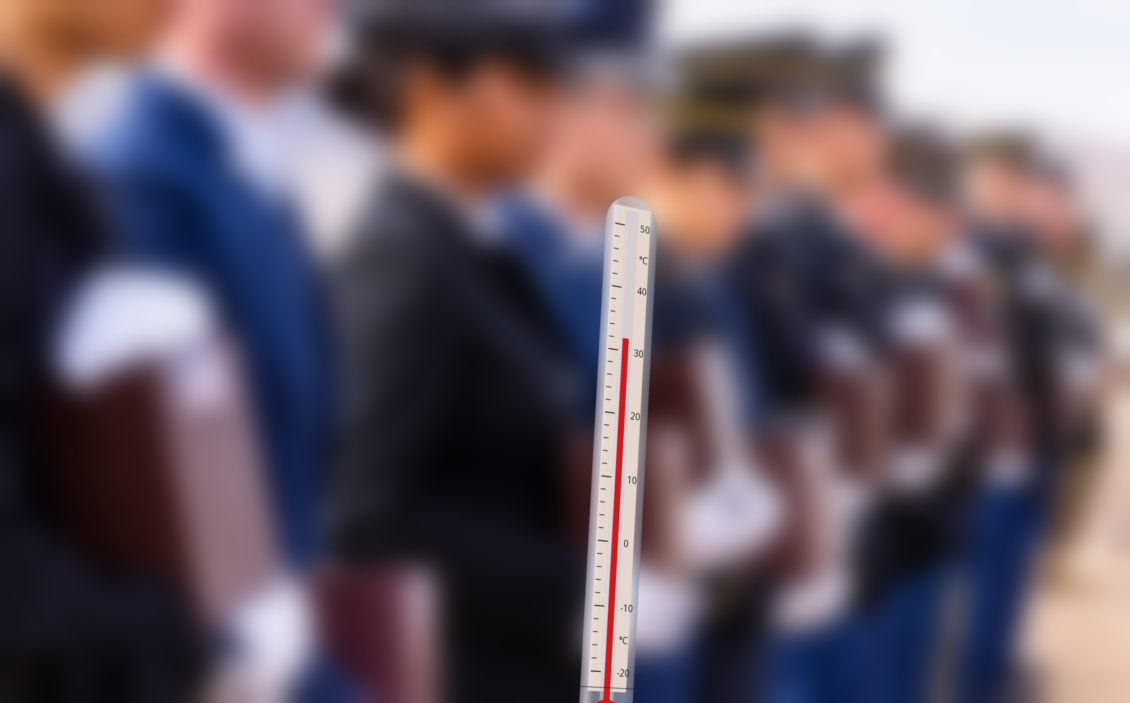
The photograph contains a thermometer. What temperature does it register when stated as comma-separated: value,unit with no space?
32,°C
